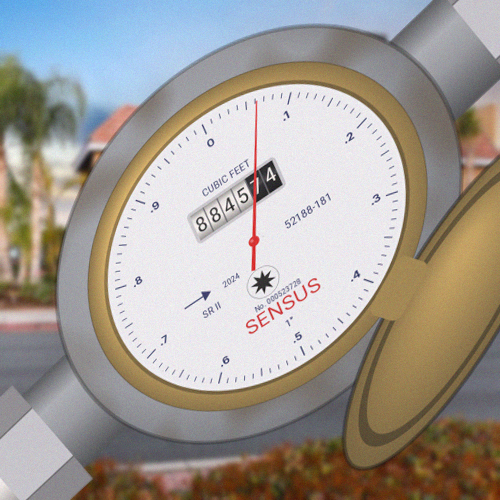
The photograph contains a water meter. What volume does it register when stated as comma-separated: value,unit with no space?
884574.06,ft³
